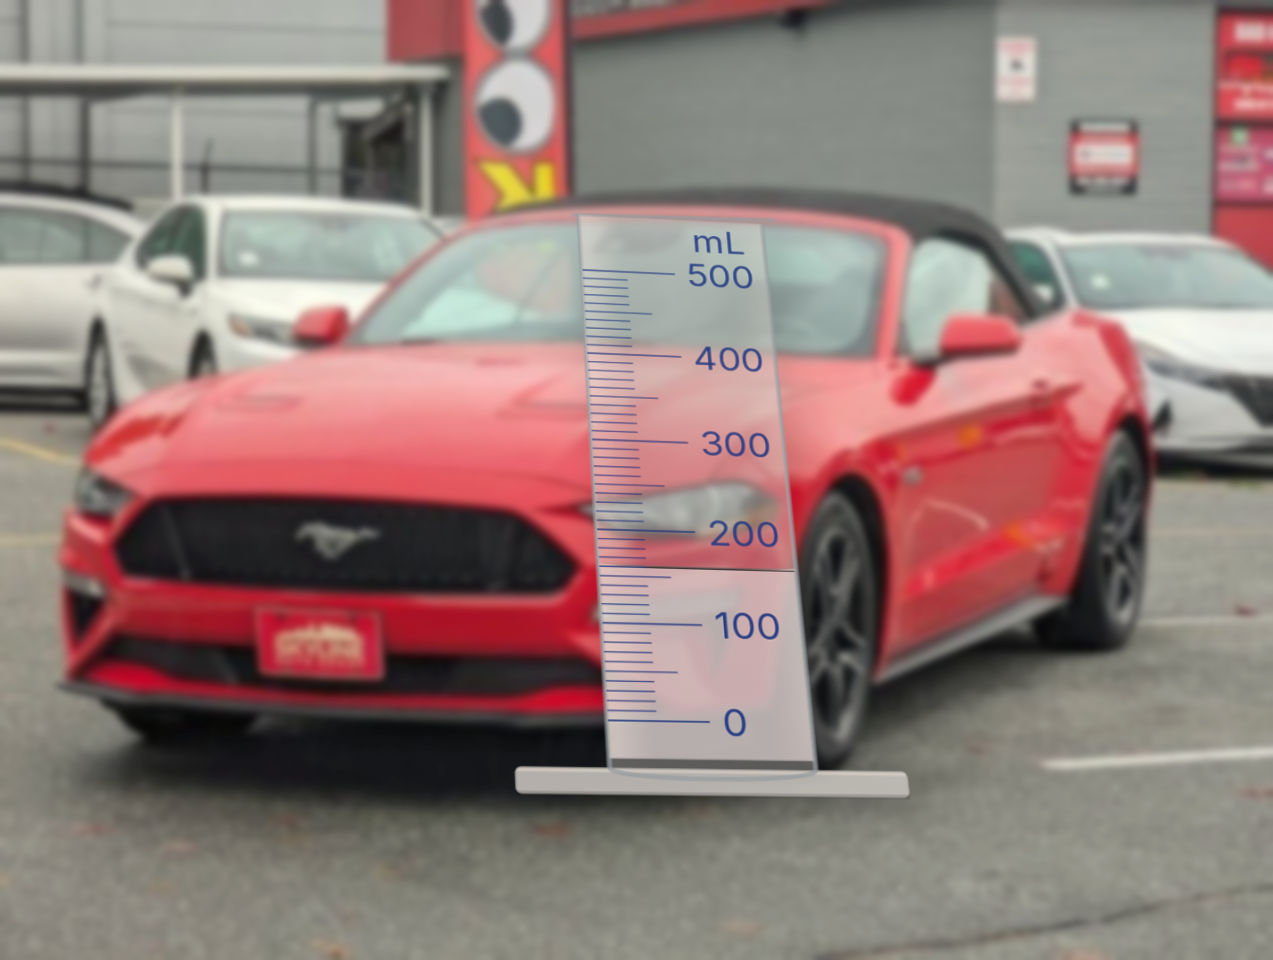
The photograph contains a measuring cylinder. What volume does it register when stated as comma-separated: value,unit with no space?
160,mL
